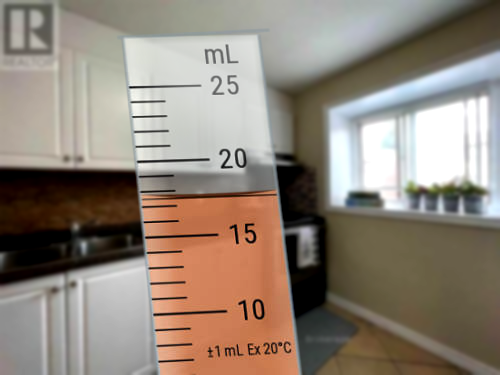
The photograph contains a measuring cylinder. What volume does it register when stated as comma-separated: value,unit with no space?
17.5,mL
